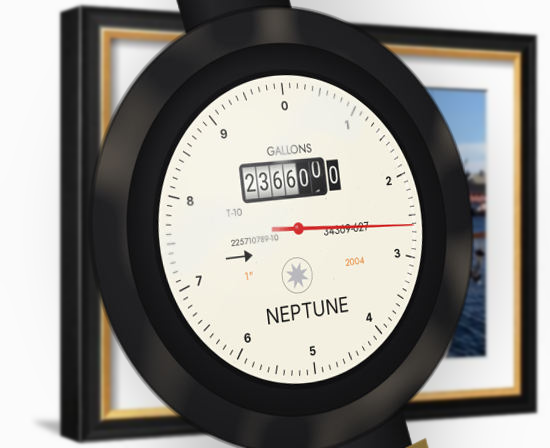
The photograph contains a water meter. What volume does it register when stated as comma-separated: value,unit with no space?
2366002.6,gal
